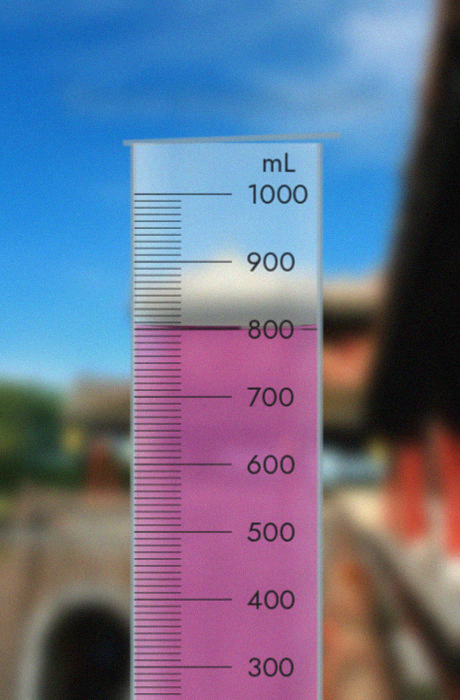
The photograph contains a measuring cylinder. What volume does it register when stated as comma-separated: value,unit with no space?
800,mL
